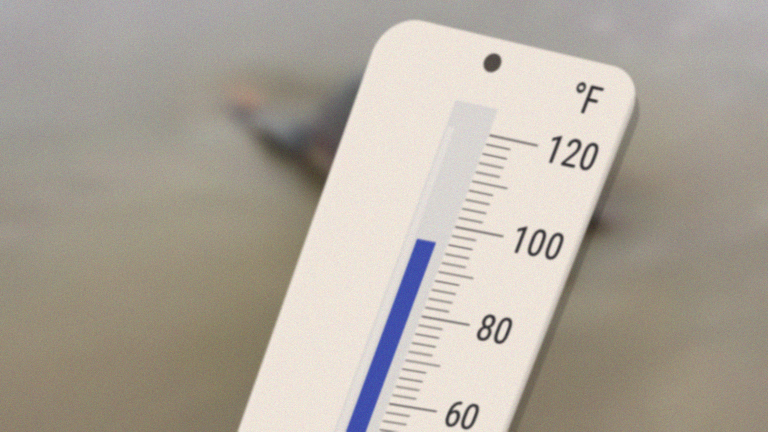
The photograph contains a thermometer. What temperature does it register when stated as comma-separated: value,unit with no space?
96,°F
